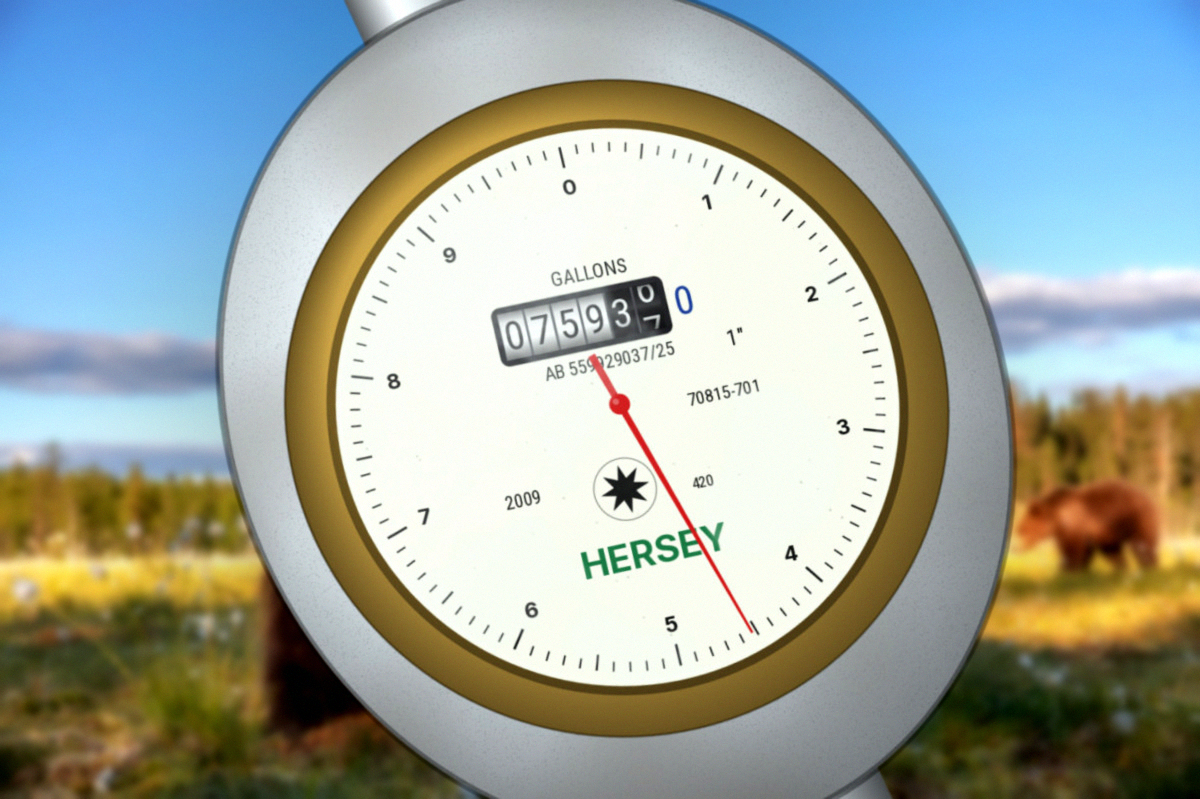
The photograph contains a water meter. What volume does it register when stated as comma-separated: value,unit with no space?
759364.5,gal
